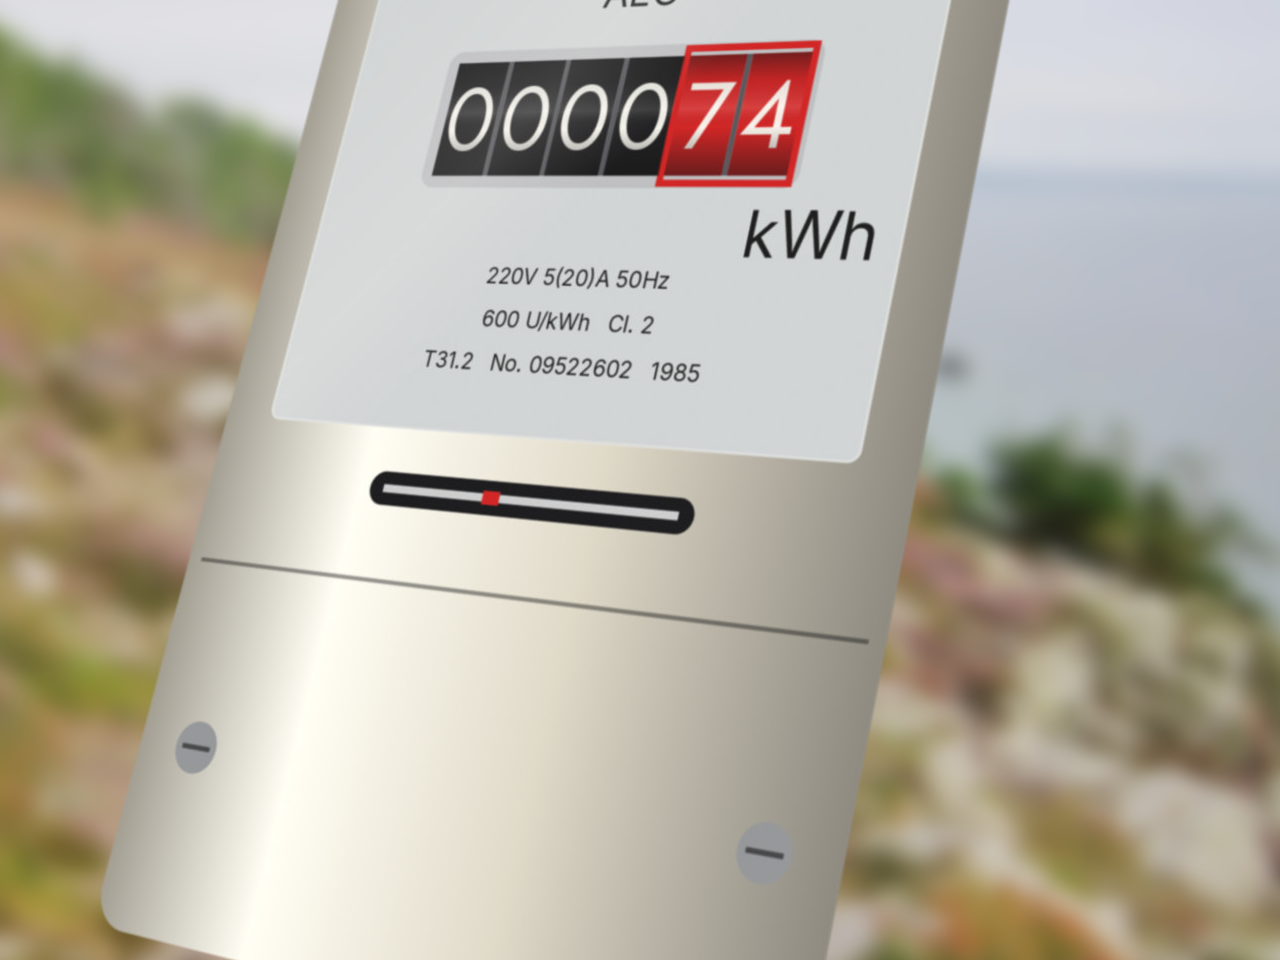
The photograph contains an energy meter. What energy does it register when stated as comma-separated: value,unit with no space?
0.74,kWh
